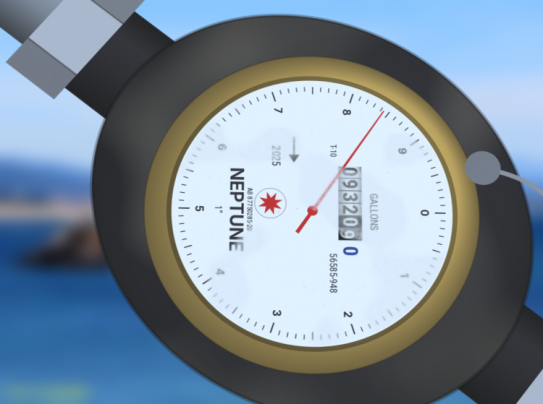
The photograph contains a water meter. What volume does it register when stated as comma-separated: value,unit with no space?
932088.4,gal
